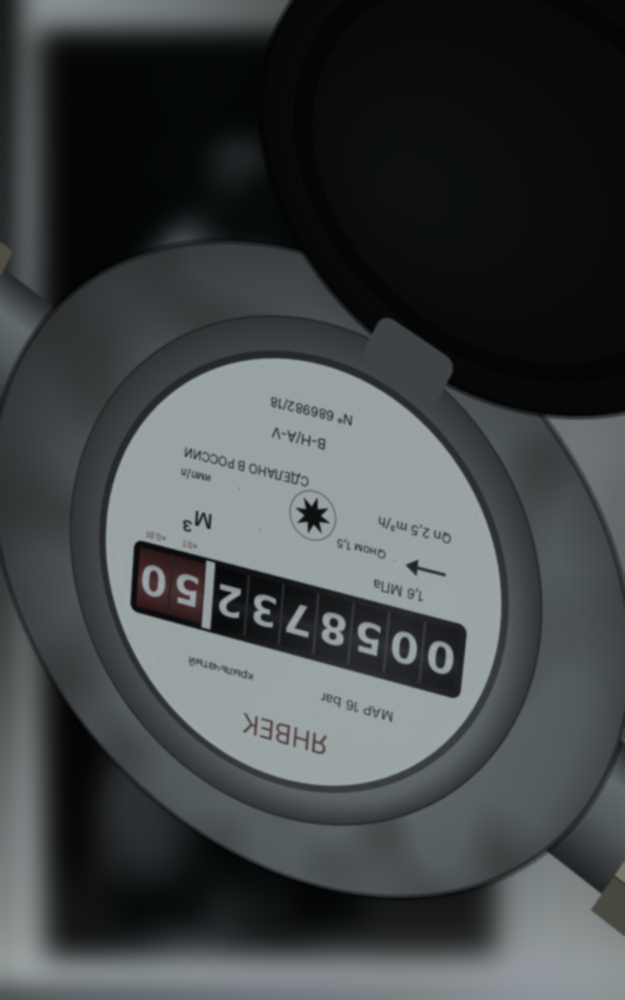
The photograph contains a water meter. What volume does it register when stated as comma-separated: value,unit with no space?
58732.50,m³
